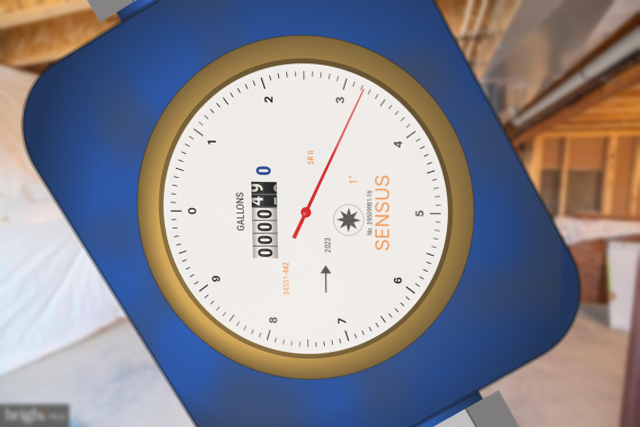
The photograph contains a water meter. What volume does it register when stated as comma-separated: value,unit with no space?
493.2,gal
